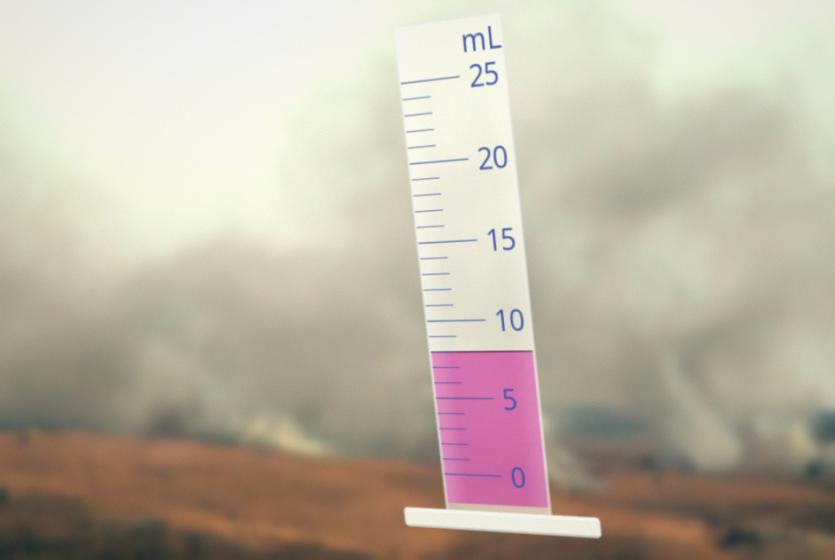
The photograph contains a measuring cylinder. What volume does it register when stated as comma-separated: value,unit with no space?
8,mL
